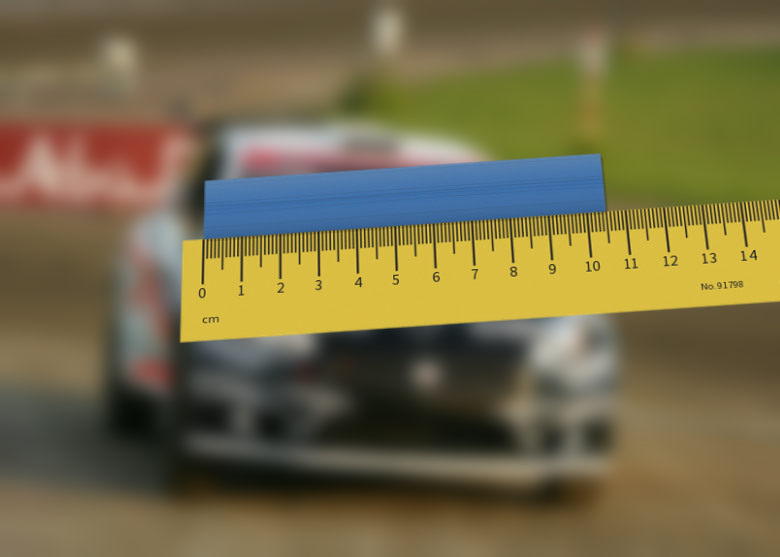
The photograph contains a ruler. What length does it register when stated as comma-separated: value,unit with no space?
10.5,cm
